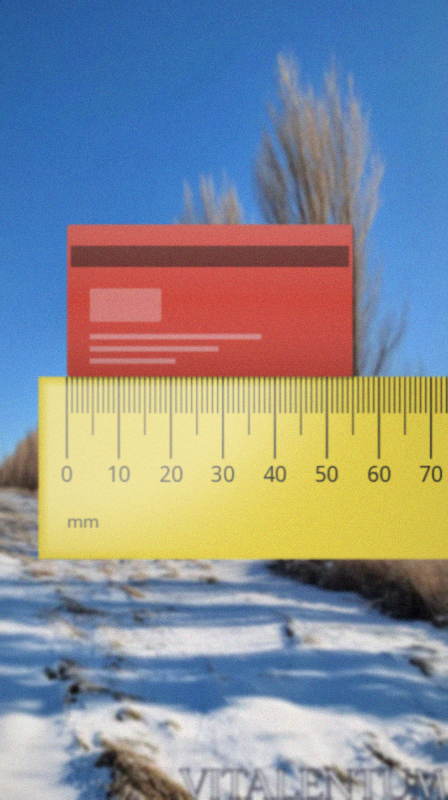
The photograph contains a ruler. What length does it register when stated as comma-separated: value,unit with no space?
55,mm
